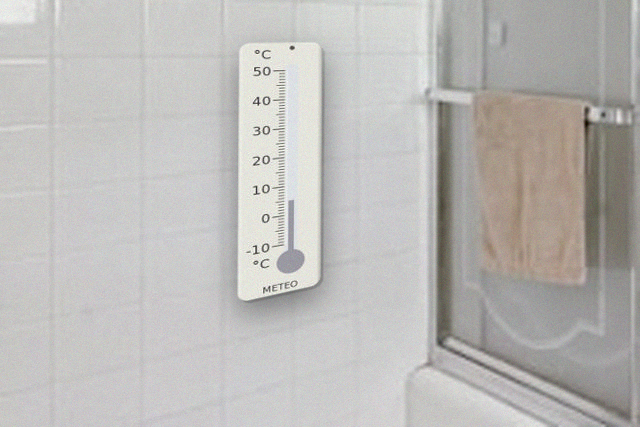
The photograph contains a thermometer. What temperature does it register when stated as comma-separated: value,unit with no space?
5,°C
